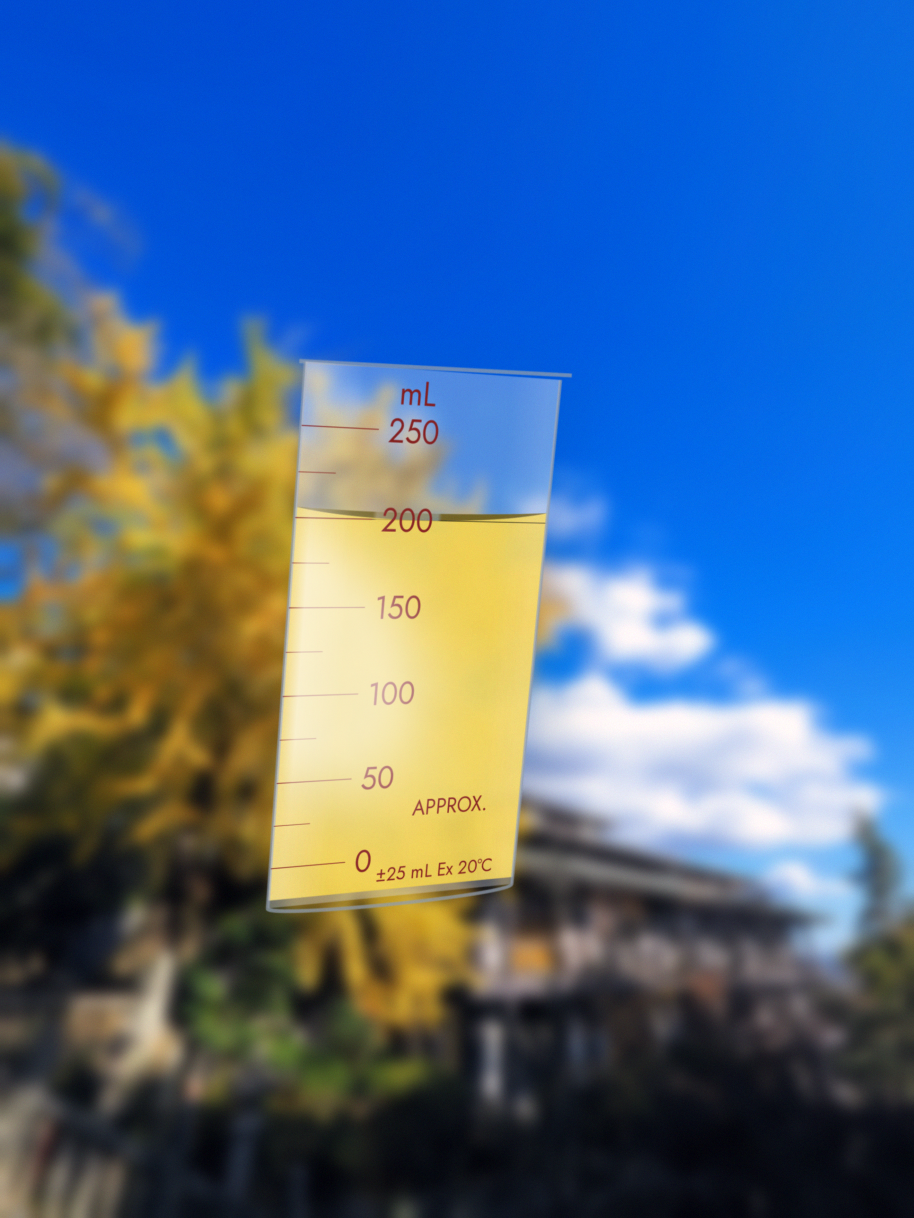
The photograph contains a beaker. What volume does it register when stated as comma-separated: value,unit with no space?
200,mL
